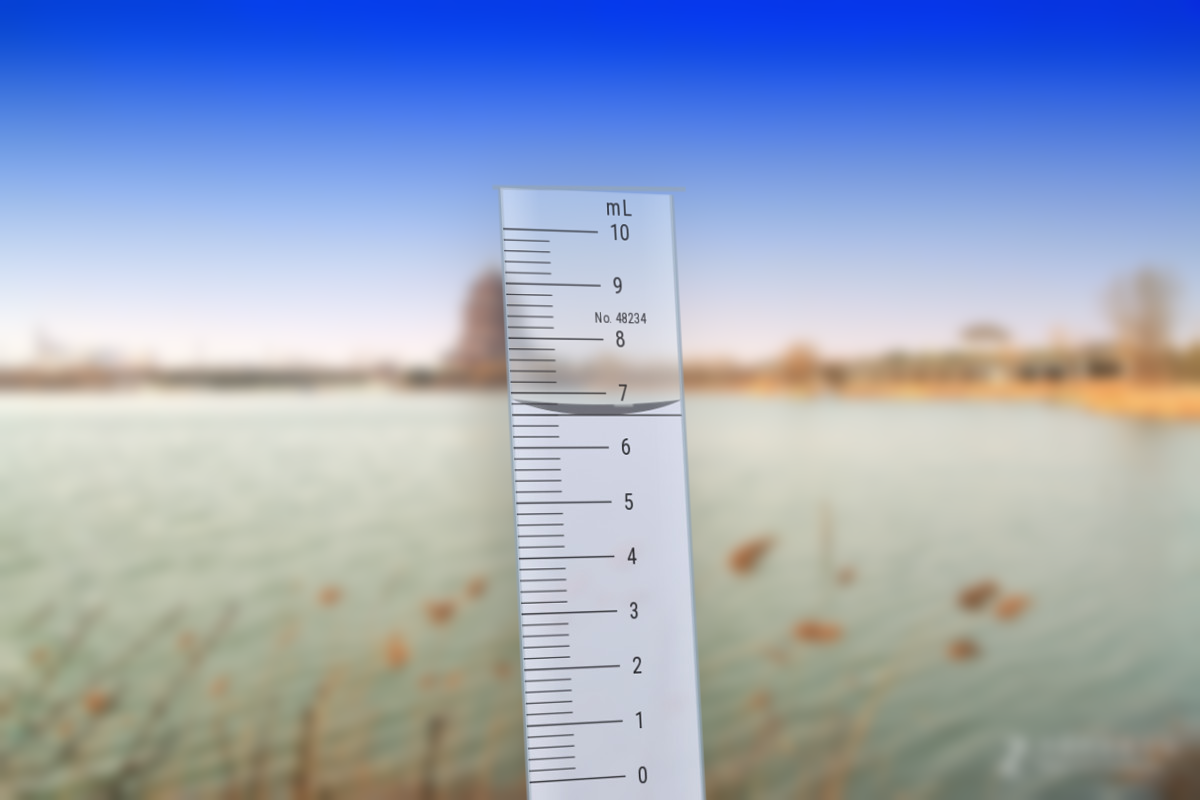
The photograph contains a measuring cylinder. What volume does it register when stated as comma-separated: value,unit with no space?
6.6,mL
